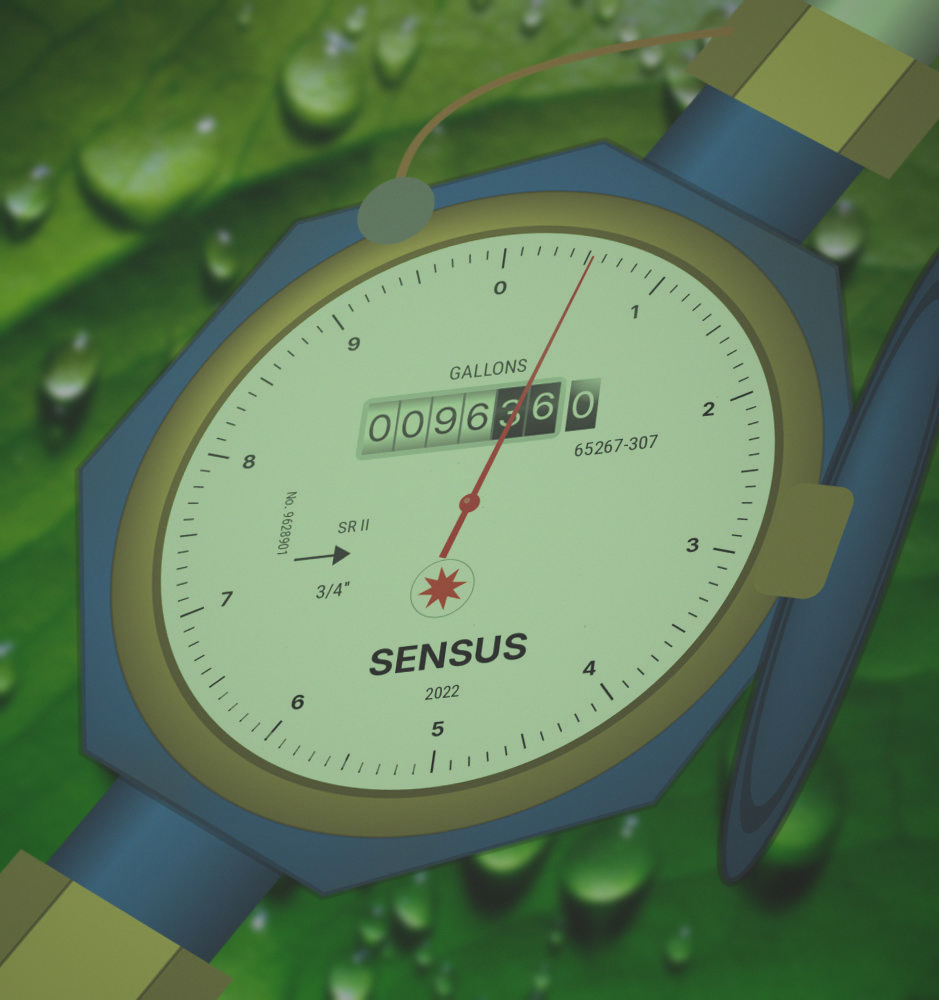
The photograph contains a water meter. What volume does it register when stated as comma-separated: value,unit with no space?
96360.5,gal
